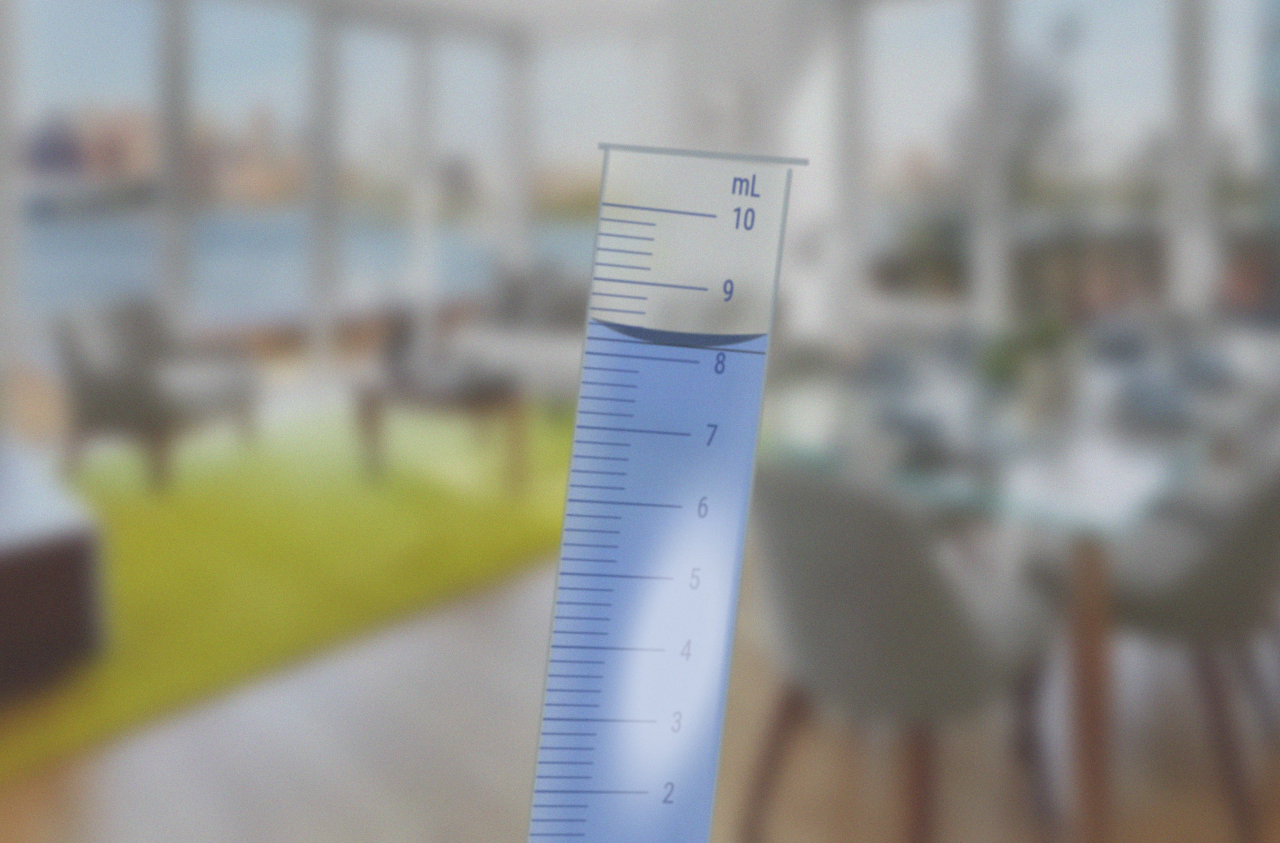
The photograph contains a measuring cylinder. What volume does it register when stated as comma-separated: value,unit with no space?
8.2,mL
